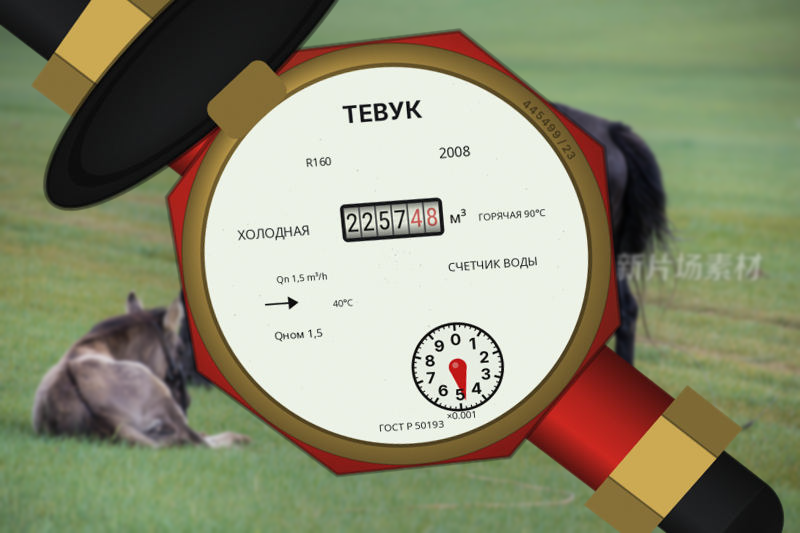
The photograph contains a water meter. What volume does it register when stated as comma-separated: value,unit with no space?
2257.484,m³
